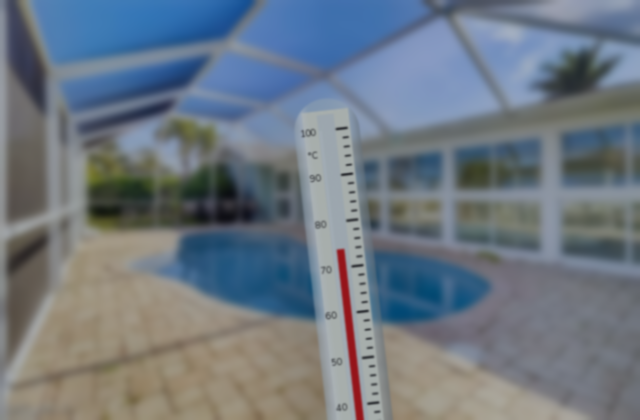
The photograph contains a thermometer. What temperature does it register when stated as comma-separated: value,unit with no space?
74,°C
